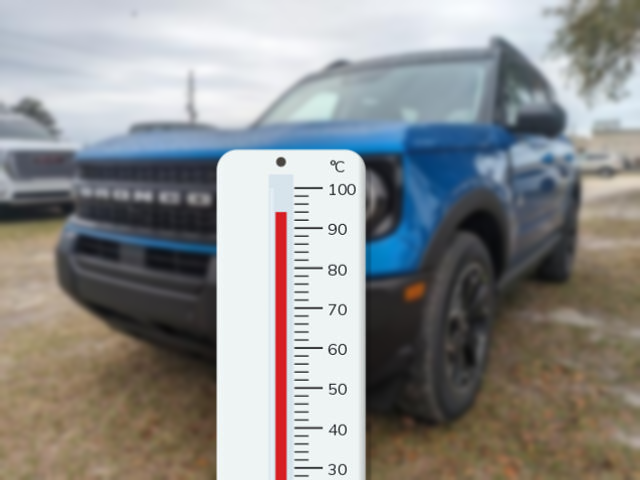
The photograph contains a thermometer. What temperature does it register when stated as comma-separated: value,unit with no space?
94,°C
